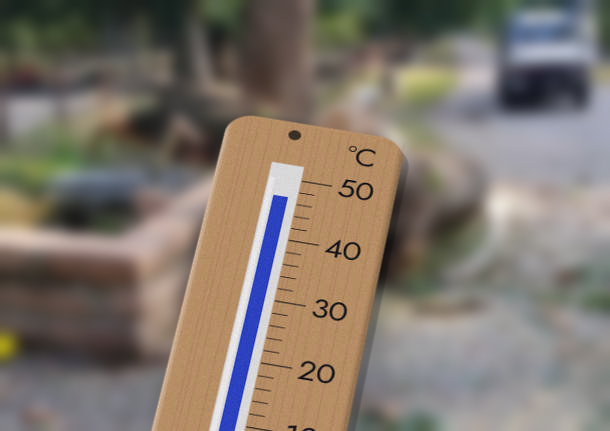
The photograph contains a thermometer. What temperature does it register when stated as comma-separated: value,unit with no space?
47,°C
